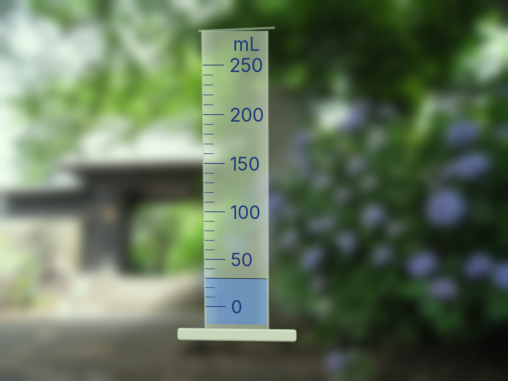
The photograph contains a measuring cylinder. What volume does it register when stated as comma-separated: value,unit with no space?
30,mL
